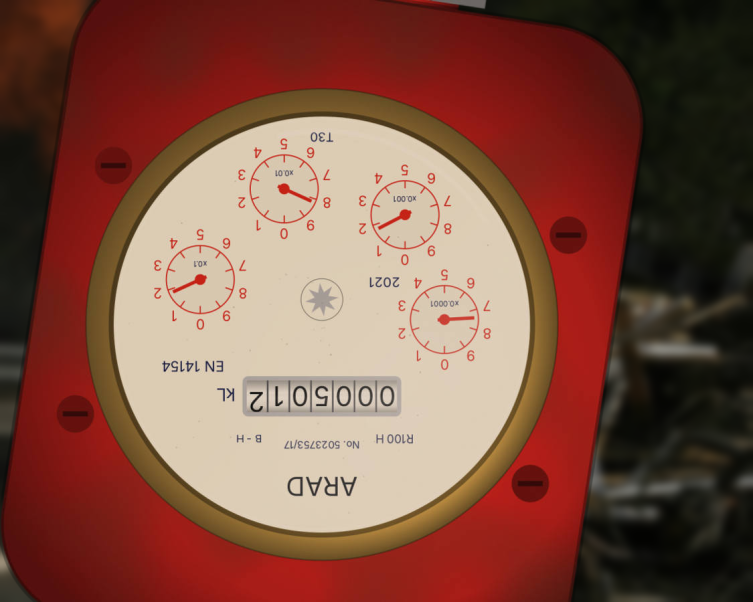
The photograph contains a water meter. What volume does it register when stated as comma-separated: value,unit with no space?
5012.1817,kL
